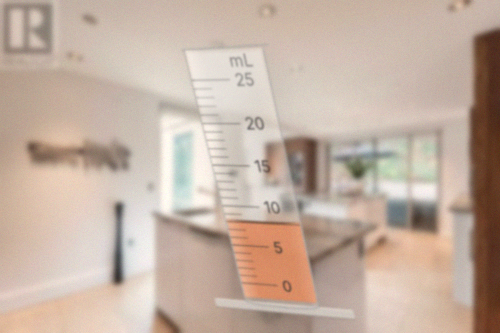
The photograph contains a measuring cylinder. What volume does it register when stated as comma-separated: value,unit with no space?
8,mL
